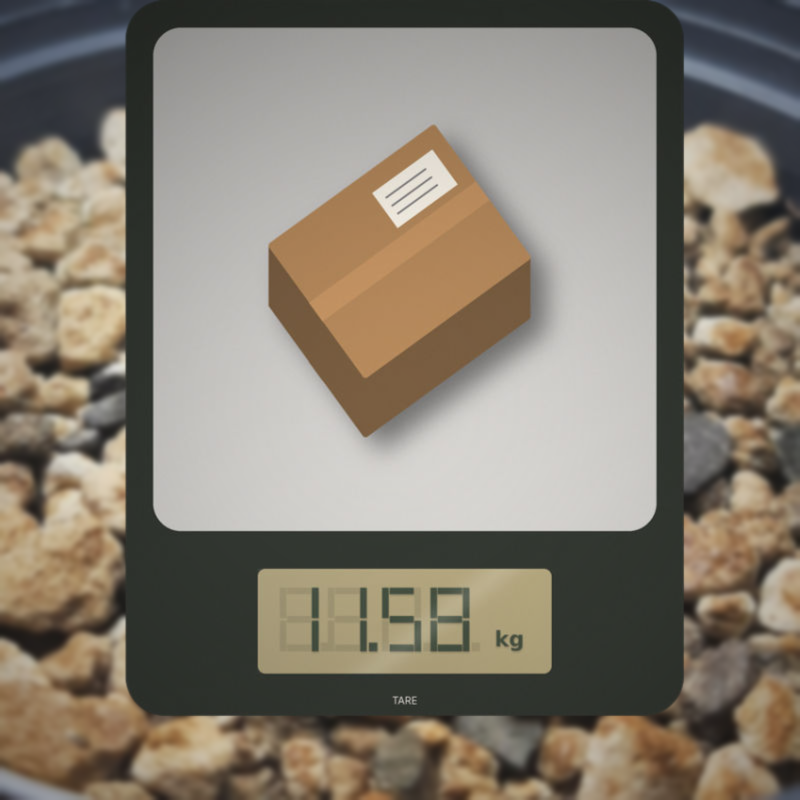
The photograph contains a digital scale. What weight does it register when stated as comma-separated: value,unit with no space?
11.58,kg
